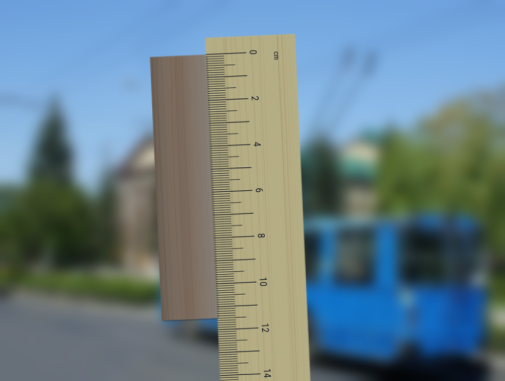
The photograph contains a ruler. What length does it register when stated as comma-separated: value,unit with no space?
11.5,cm
